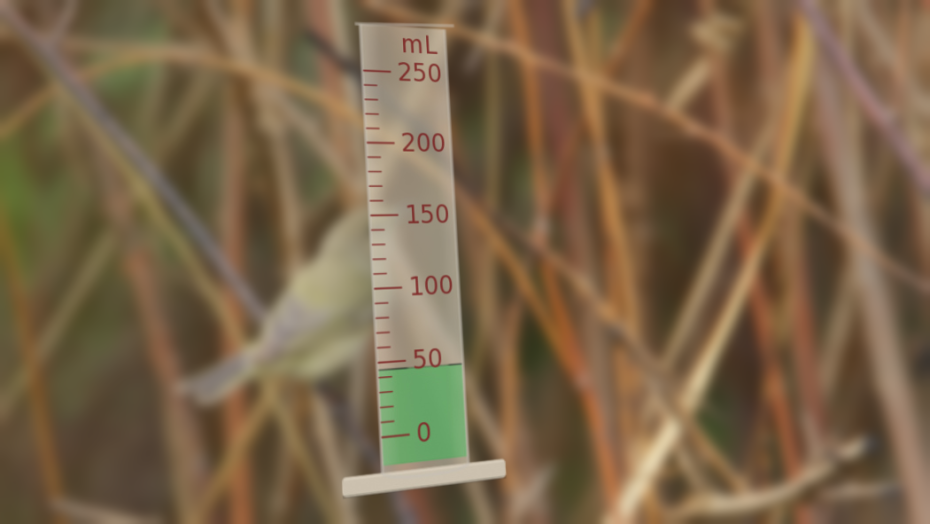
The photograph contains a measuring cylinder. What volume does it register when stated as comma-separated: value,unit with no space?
45,mL
